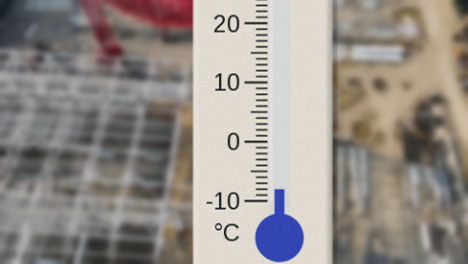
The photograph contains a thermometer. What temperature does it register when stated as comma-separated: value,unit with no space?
-8,°C
